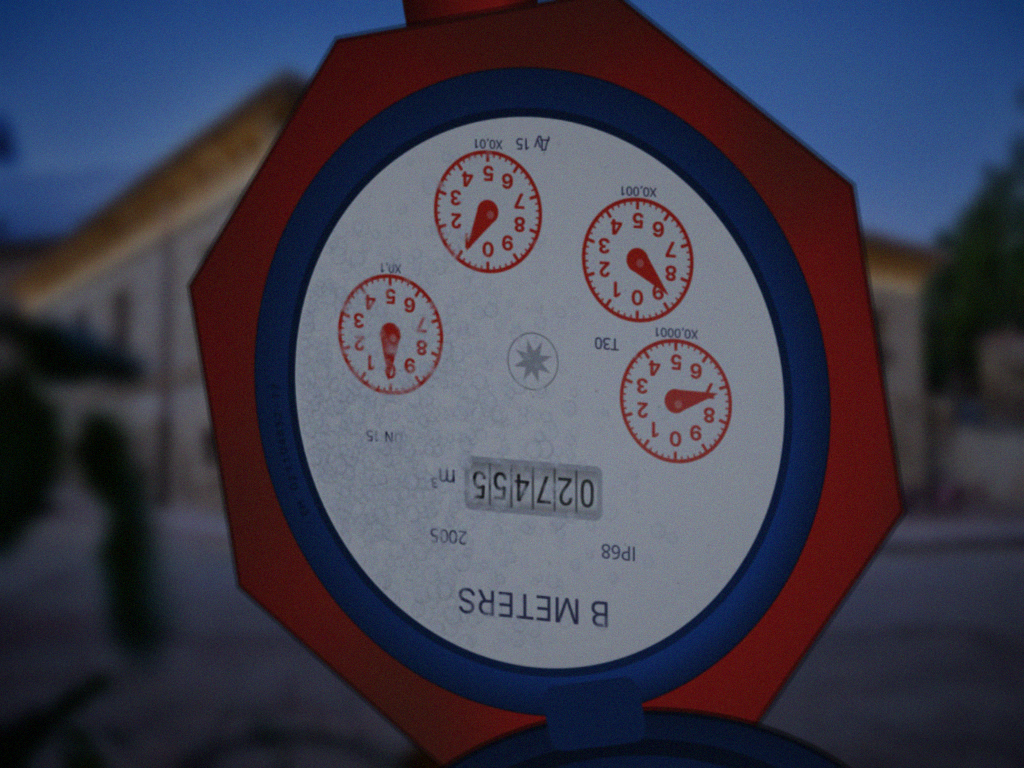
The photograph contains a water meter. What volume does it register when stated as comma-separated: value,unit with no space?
27455.0087,m³
